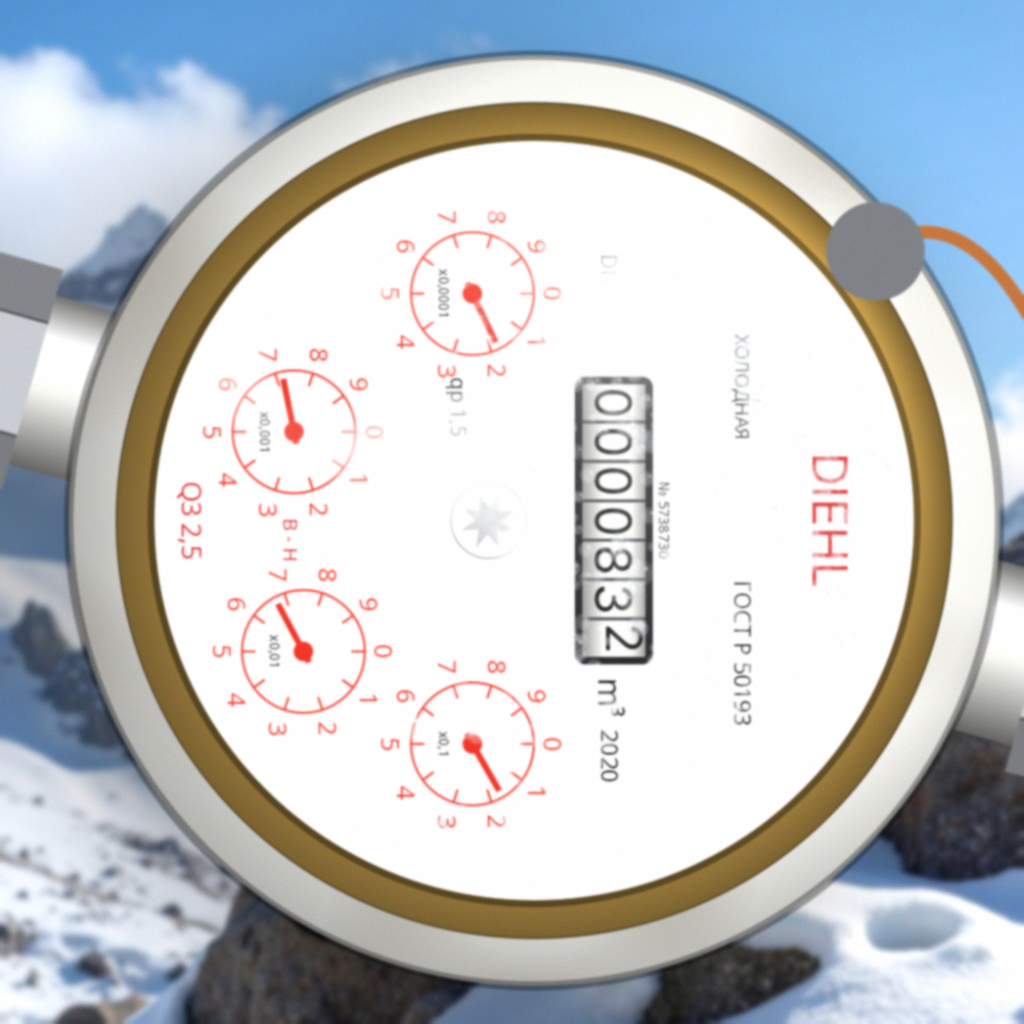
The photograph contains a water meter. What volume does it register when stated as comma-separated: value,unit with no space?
832.1671,m³
